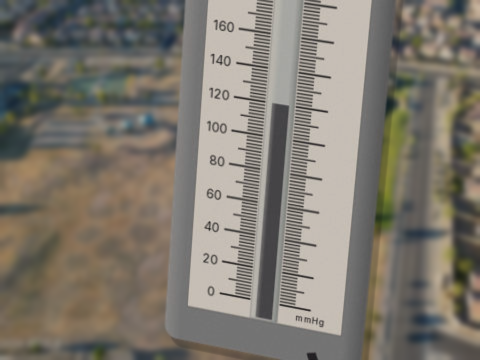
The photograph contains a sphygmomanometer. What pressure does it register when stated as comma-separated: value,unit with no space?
120,mmHg
